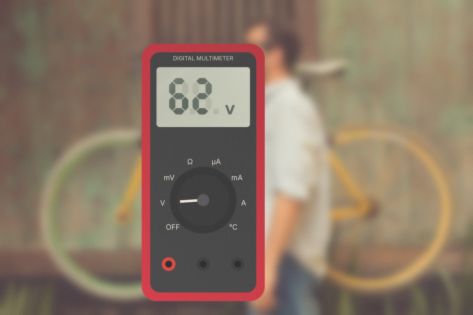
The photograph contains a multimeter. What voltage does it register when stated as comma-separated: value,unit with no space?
62,V
